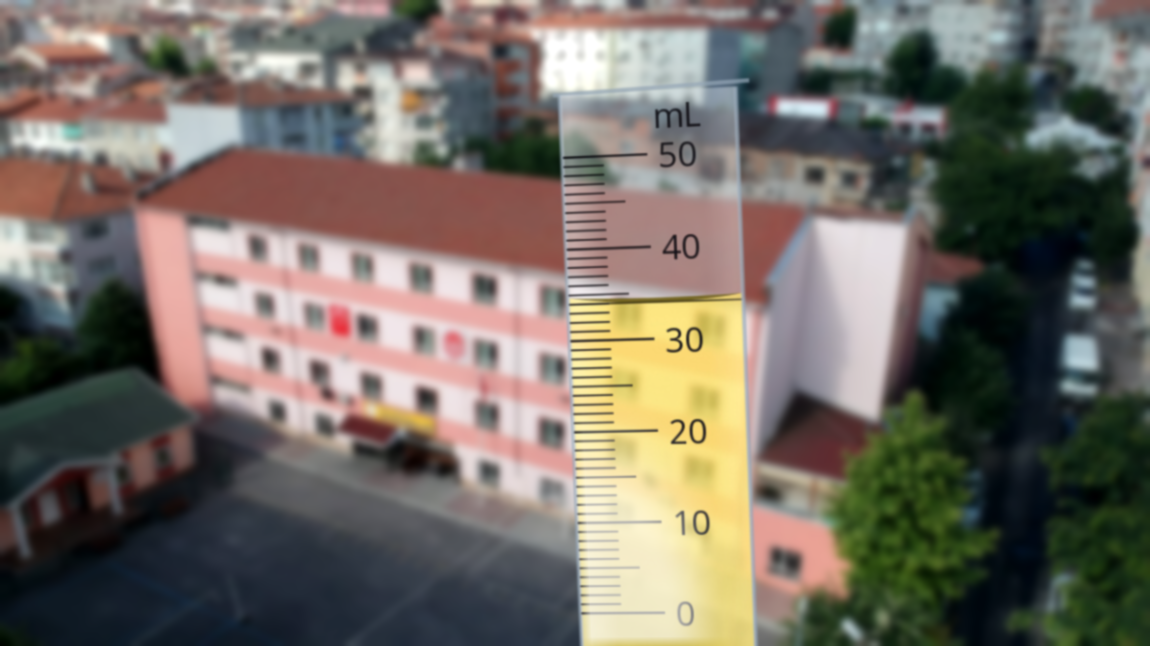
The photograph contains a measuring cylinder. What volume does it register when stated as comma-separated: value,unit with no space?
34,mL
